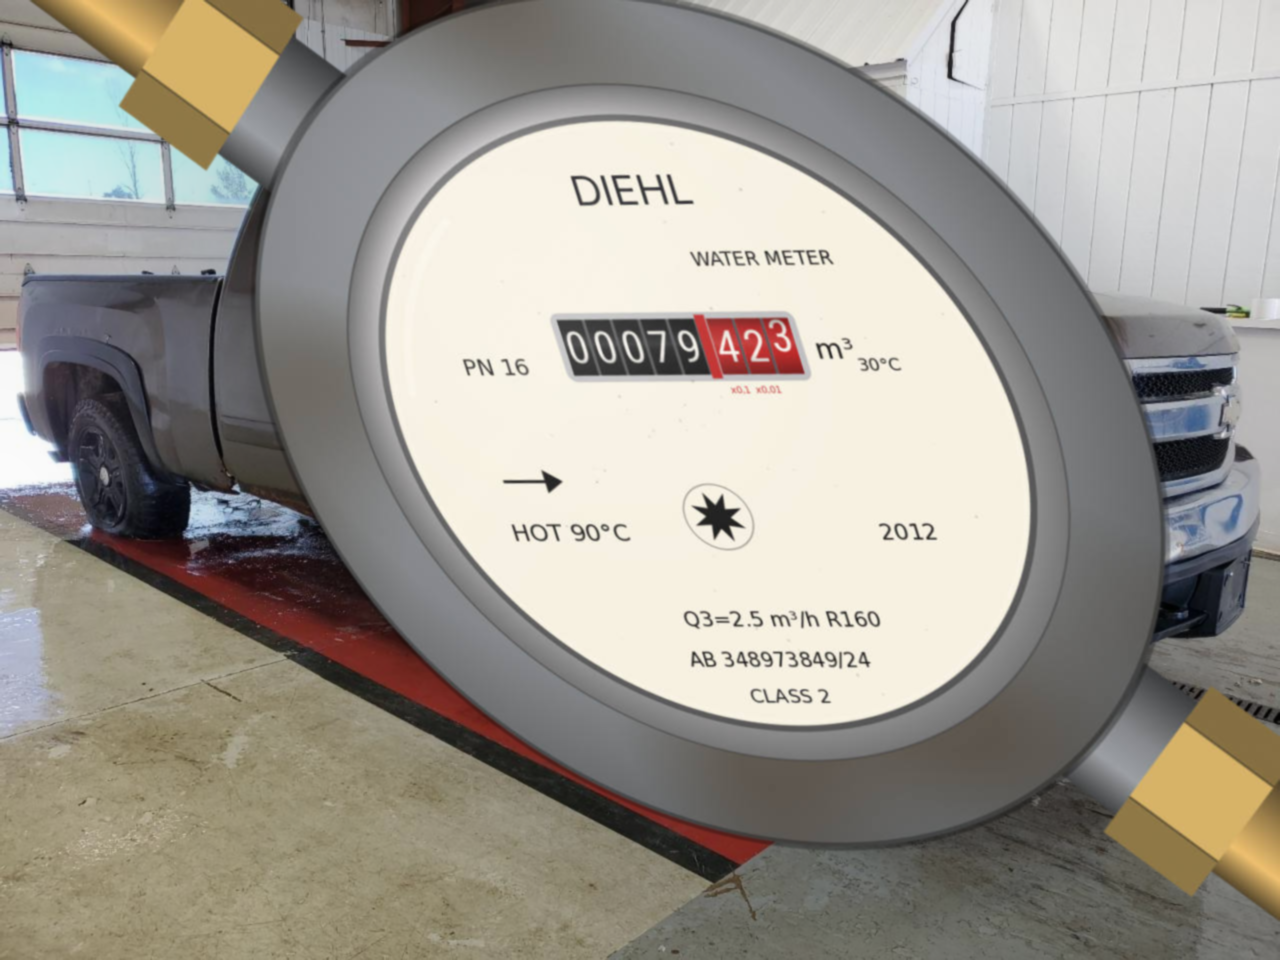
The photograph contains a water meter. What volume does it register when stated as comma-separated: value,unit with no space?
79.423,m³
